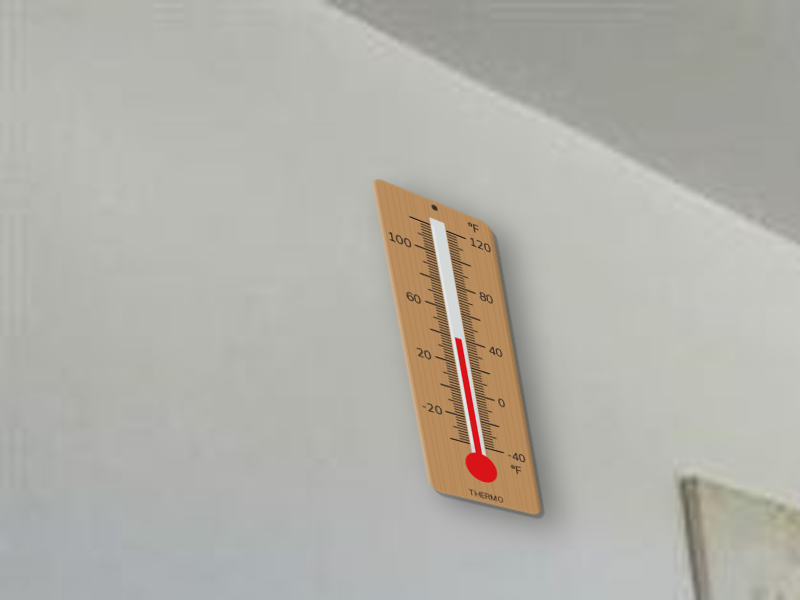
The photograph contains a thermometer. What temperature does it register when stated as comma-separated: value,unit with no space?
40,°F
